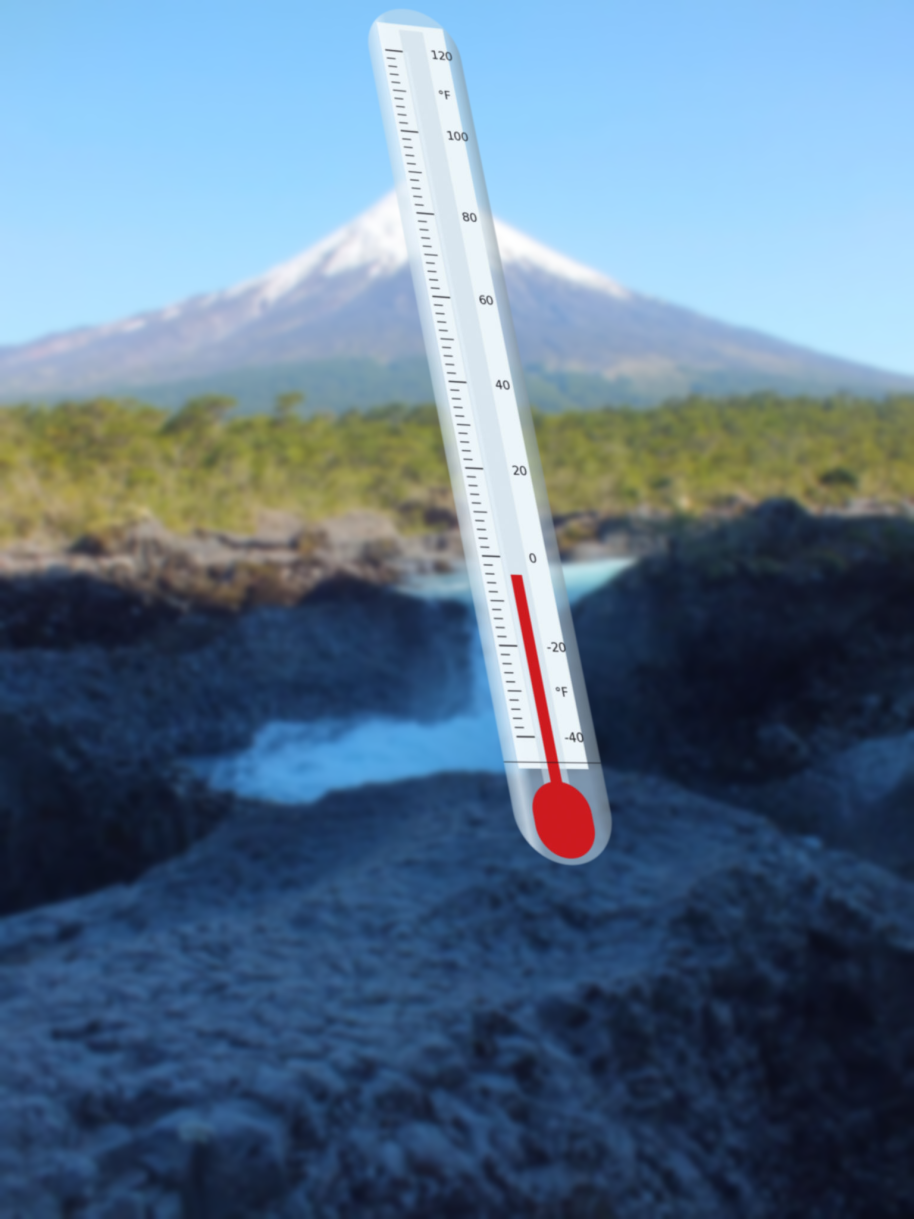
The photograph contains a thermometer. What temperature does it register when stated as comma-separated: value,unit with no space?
-4,°F
